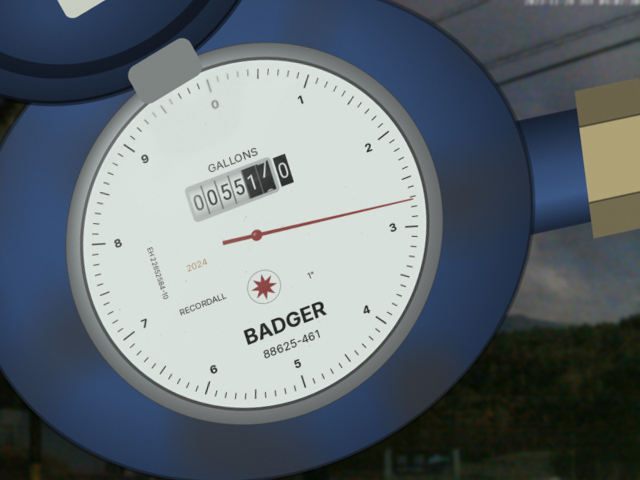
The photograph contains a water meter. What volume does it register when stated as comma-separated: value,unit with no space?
55172.7,gal
